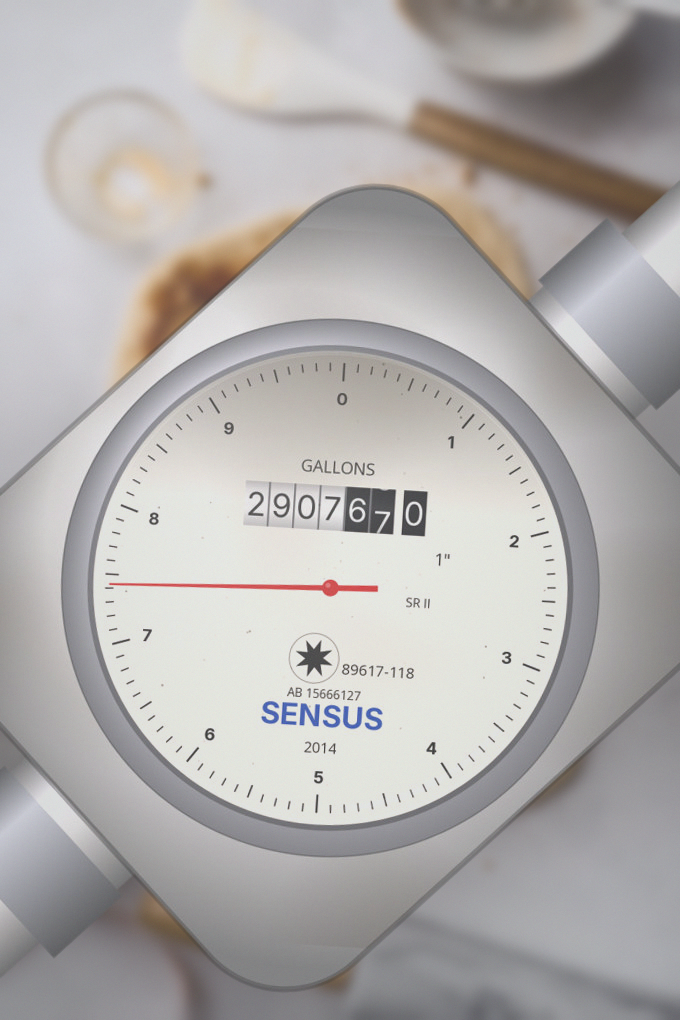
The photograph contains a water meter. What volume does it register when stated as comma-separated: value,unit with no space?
2907667.4,gal
